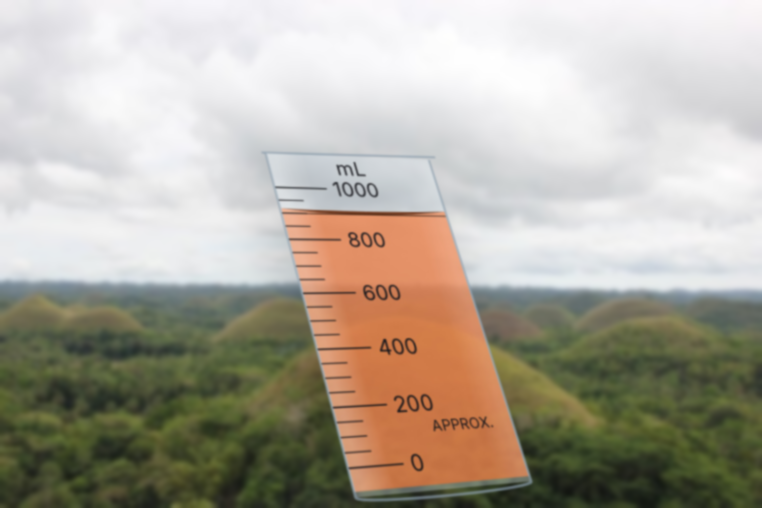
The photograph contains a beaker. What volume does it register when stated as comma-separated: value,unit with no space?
900,mL
